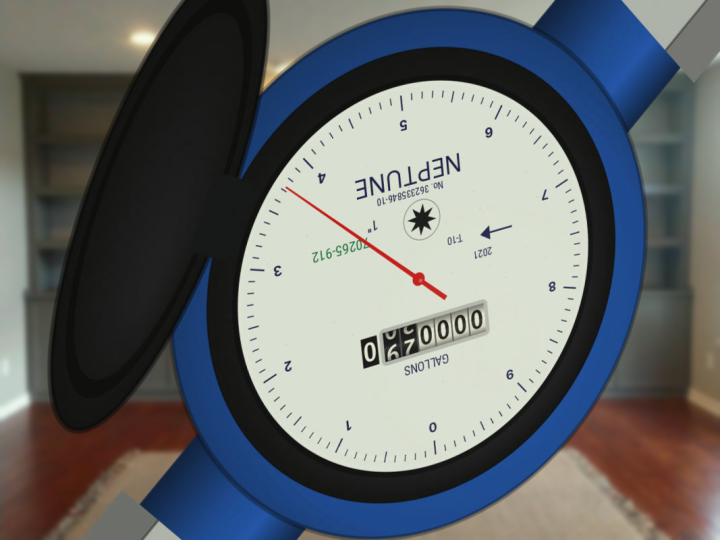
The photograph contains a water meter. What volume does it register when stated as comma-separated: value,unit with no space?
293.7,gal
